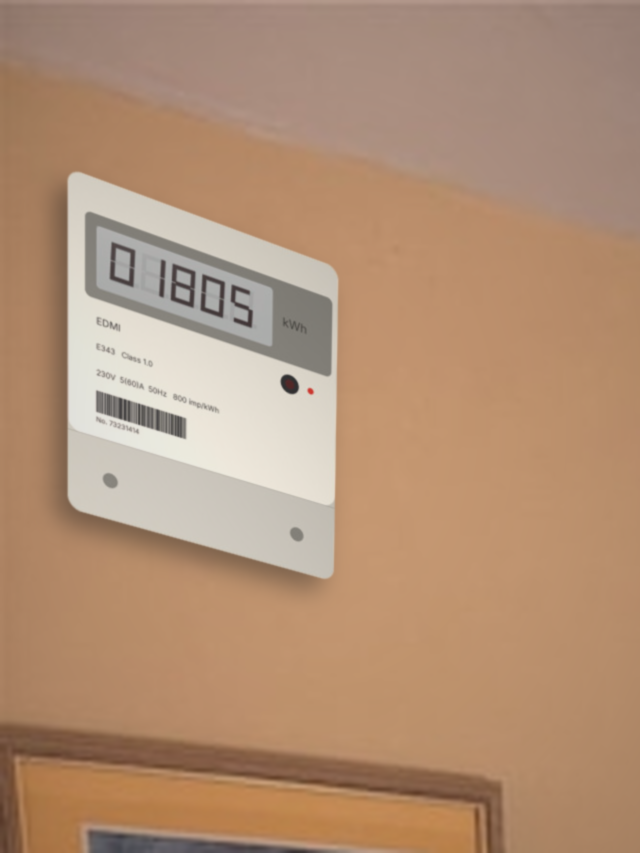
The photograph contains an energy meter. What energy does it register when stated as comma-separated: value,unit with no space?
1805,kWh
